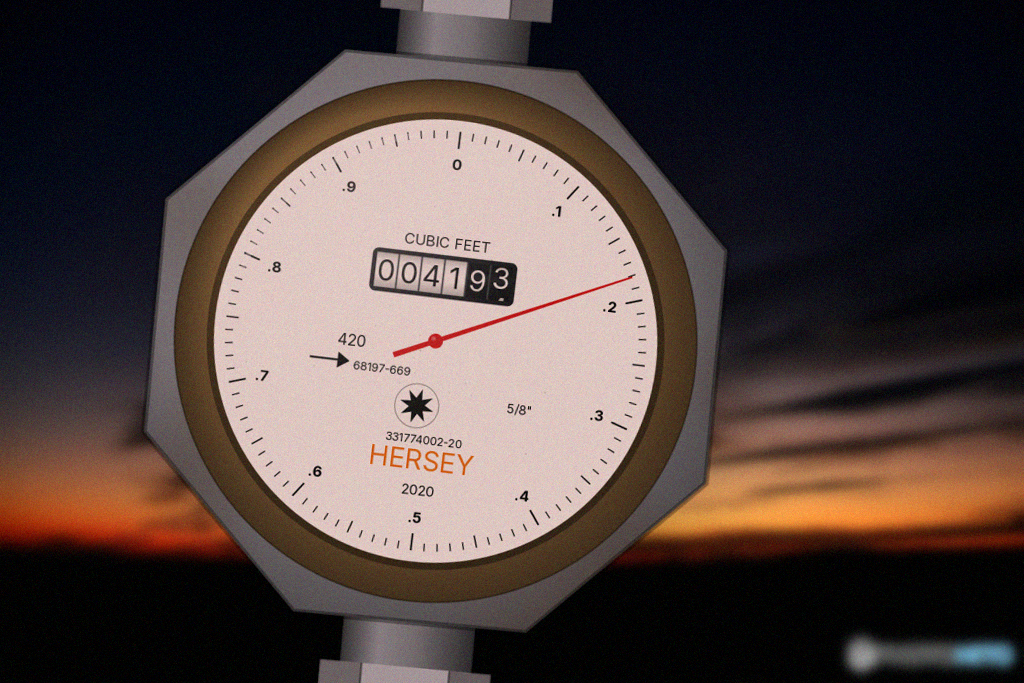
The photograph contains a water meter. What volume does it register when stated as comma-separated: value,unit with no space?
4193.18,ft³
